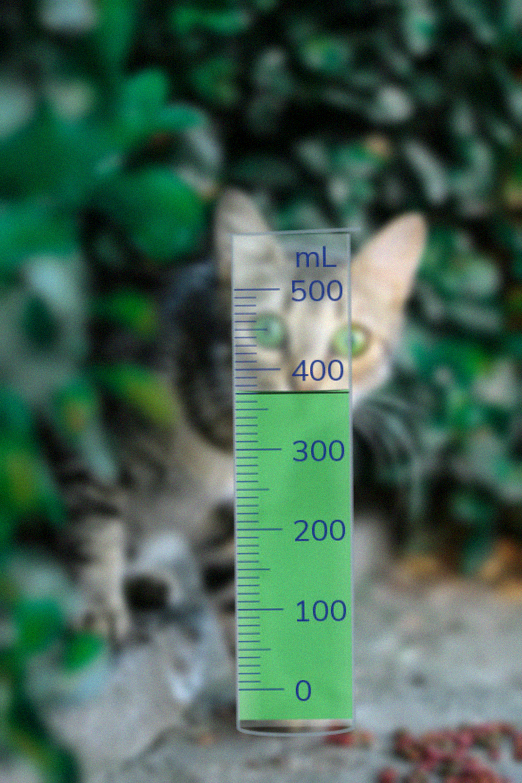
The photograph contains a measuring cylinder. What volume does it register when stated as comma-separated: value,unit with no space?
370,mL
